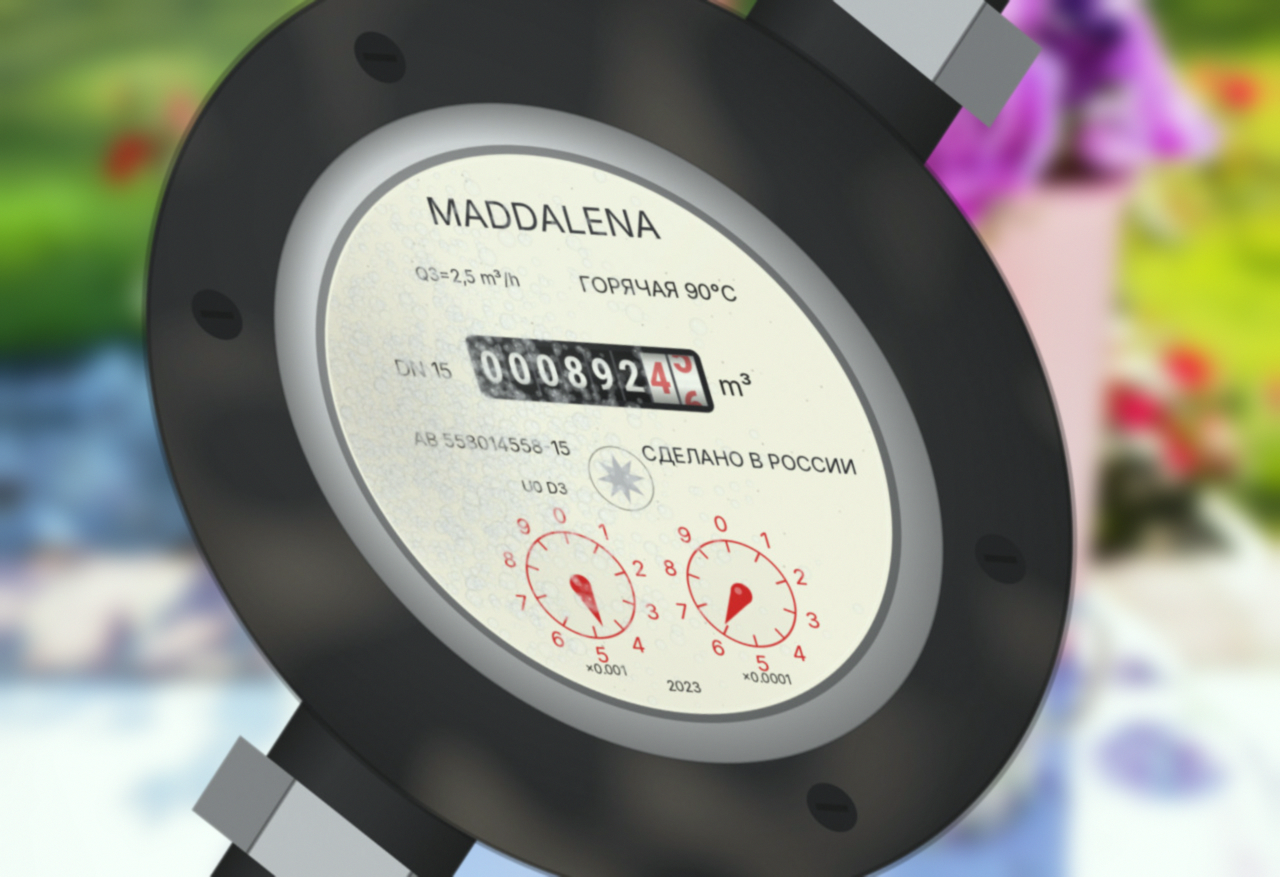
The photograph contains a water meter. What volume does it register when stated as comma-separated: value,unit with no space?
892.4546,m³
